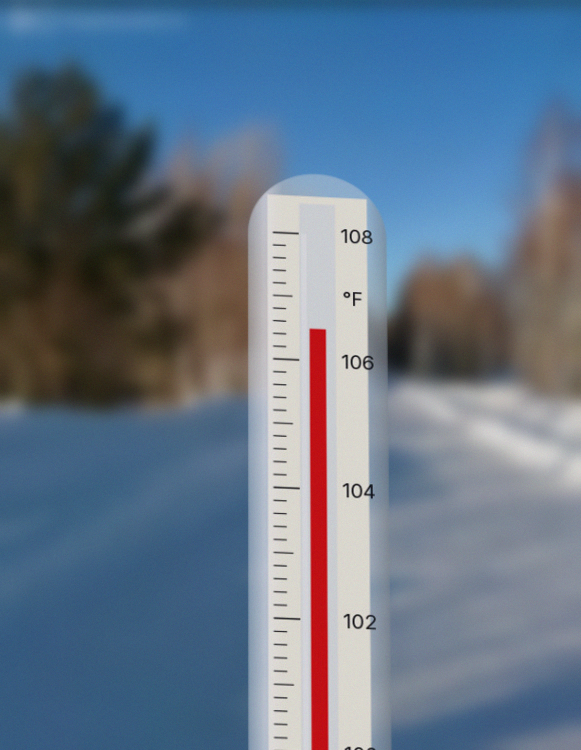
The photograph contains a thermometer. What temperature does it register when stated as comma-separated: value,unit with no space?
106.5,°F
